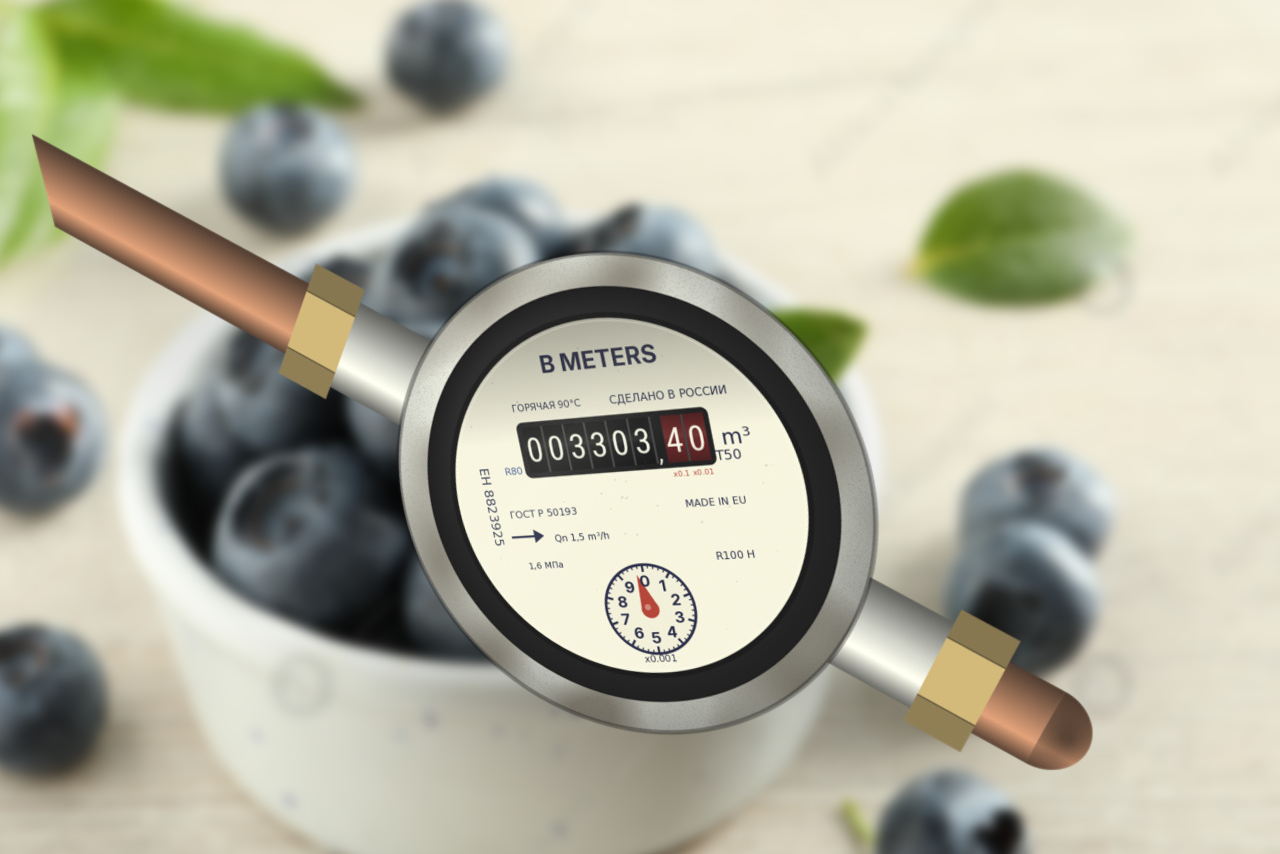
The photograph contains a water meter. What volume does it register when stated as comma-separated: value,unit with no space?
3303.399,m³
